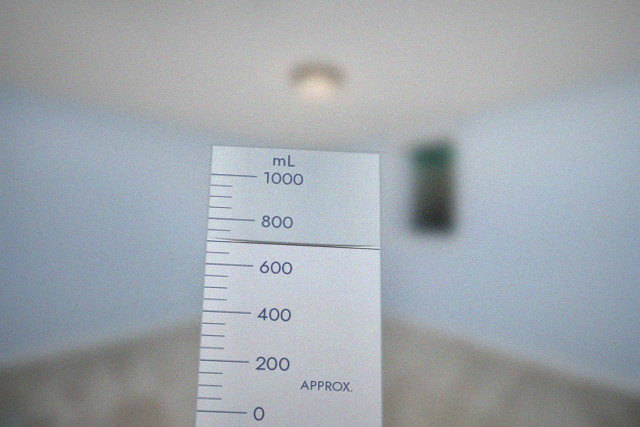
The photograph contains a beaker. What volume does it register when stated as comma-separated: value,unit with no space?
700,mL
